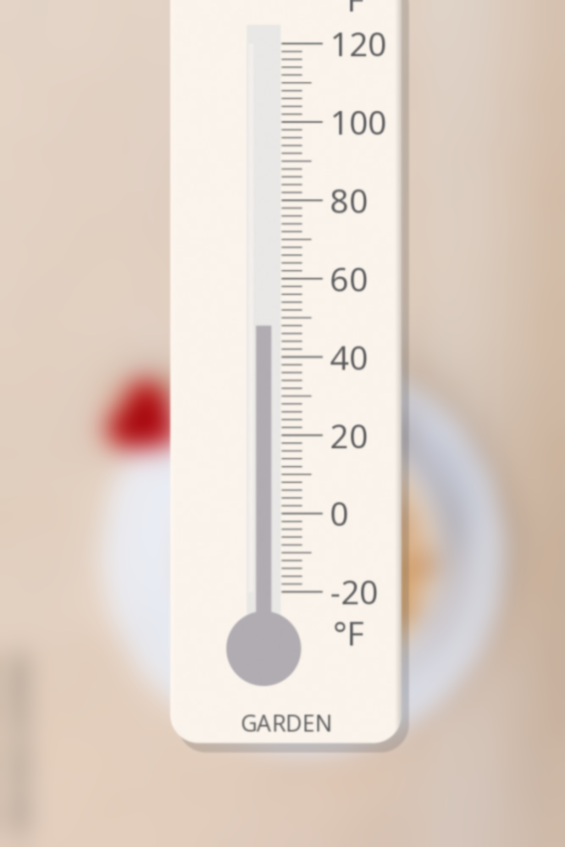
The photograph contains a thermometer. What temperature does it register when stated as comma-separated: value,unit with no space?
48,°F
